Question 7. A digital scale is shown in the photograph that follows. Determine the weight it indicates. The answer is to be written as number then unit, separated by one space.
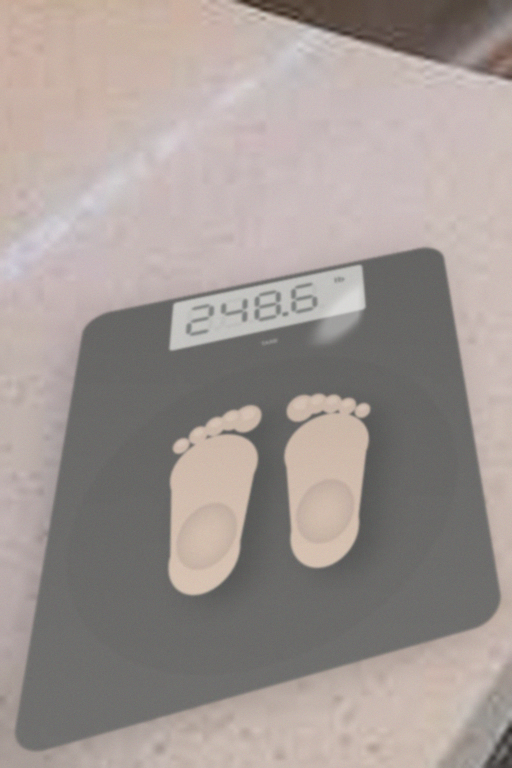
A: 248.6 lb
